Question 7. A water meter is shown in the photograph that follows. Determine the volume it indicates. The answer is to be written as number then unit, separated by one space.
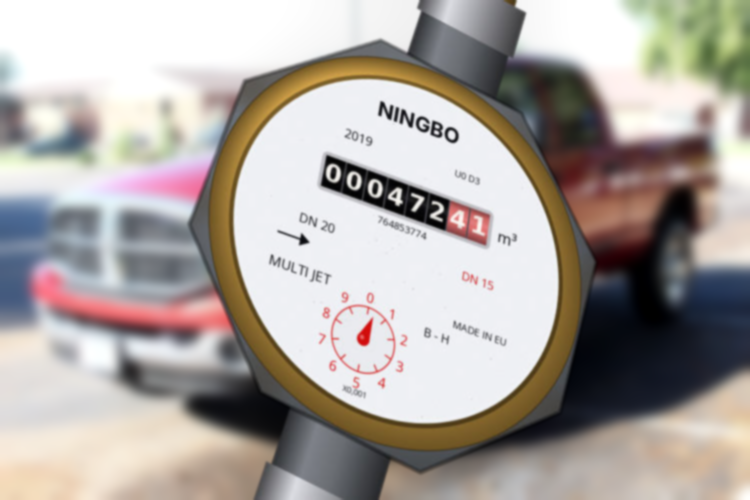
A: 472.410 m³
